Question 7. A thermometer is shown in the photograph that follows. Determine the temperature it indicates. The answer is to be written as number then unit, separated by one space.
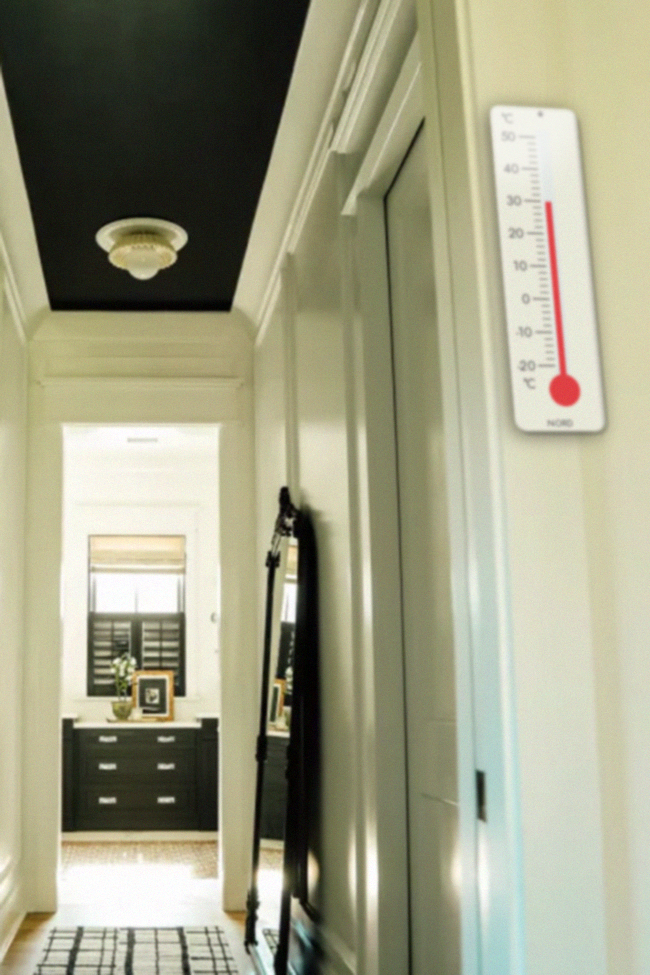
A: 30 °C
